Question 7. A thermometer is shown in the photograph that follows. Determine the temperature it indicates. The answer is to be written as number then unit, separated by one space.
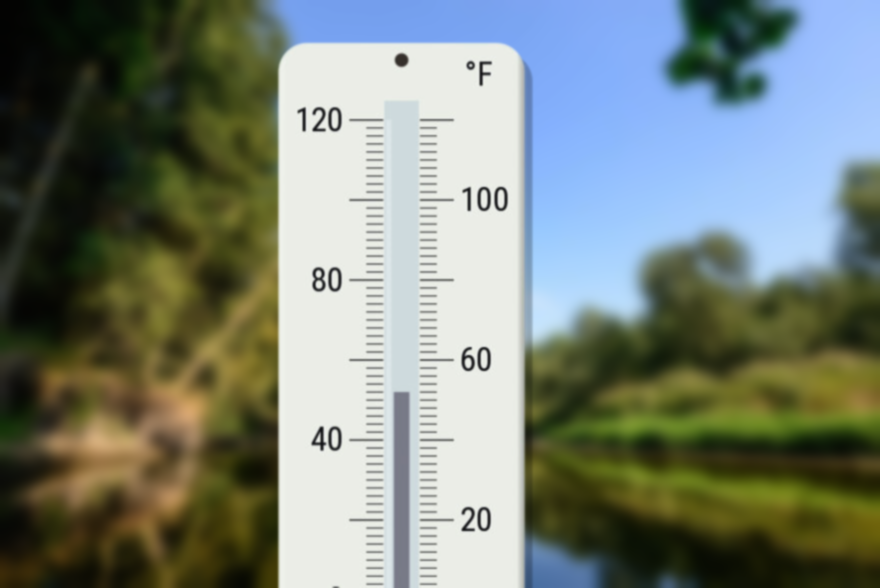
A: 52 °F
